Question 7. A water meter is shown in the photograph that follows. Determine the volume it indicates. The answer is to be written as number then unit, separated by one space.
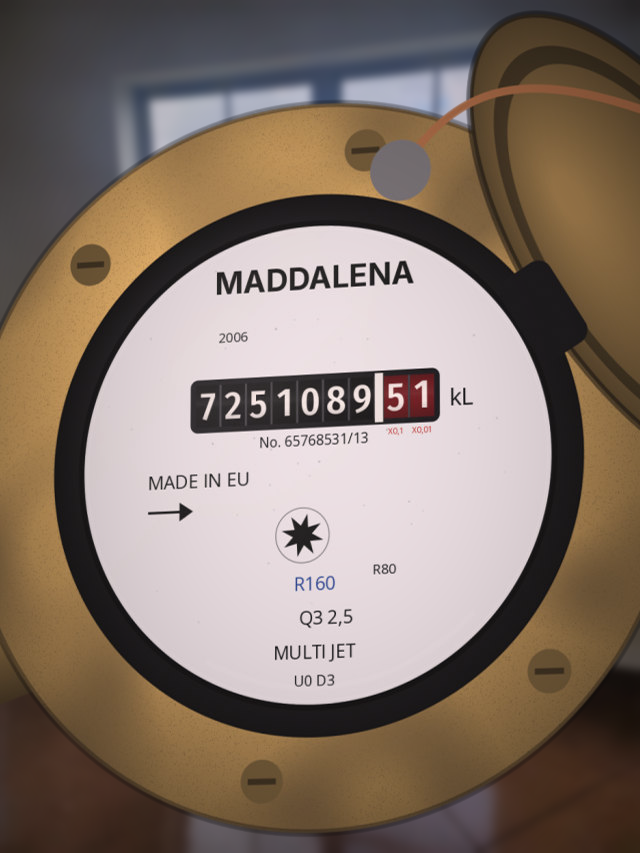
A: 7251089.51 kL
